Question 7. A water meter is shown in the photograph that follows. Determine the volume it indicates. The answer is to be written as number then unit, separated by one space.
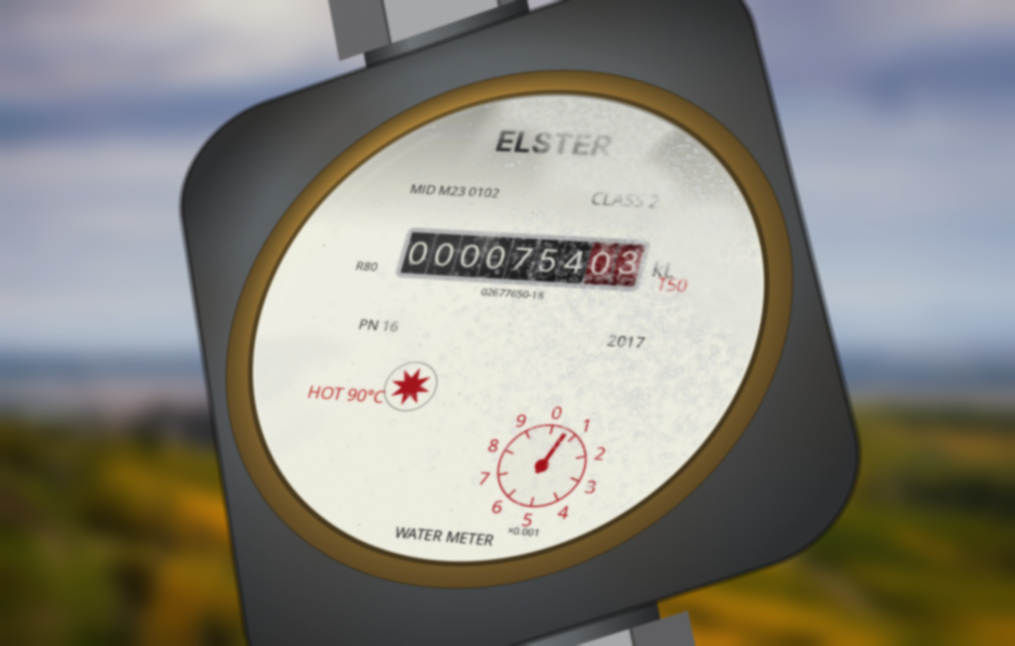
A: 754.030 kL
